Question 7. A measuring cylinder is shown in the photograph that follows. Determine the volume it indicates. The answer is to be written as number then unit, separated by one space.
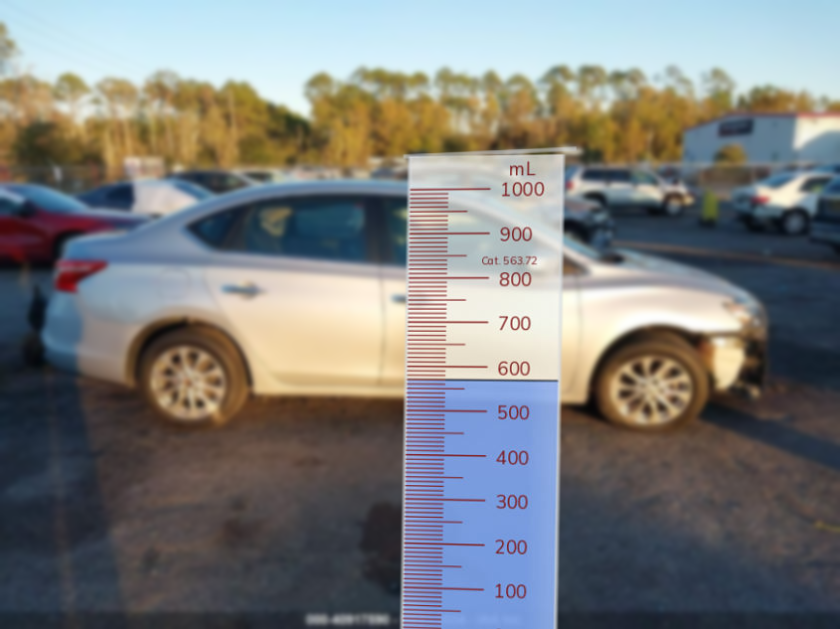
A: 570 mL
